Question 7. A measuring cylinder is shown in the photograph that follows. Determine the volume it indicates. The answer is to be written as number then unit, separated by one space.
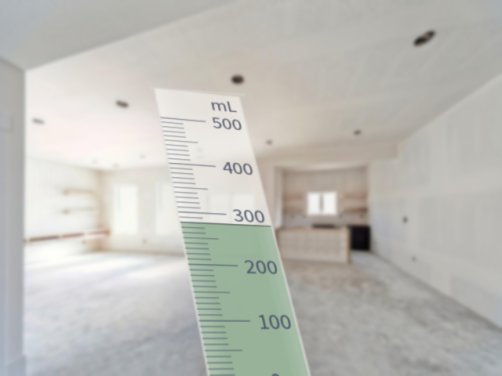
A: 280 mL
